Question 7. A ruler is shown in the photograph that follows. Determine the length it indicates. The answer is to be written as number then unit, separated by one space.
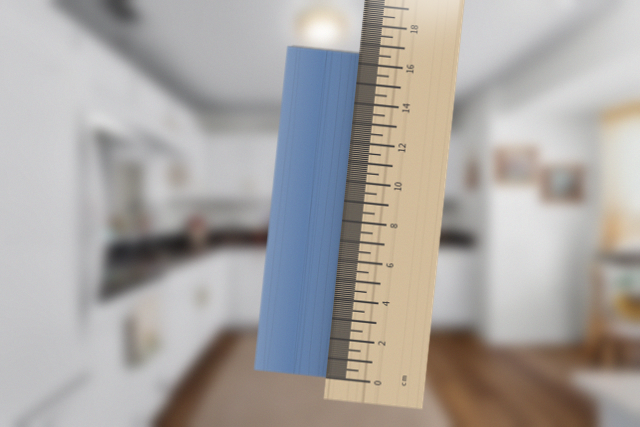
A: 16.5 cm
